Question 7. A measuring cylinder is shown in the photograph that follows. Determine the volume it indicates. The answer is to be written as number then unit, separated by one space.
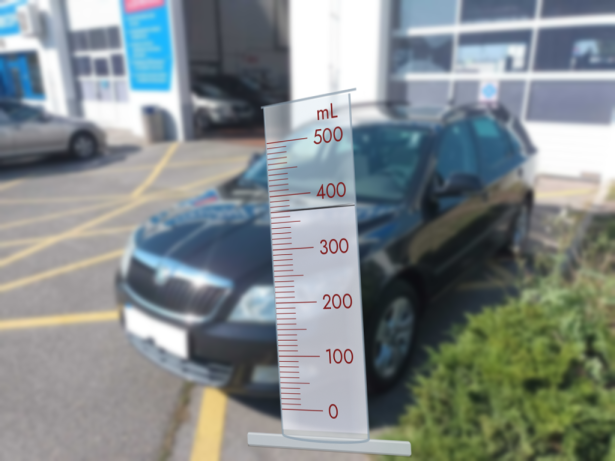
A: 370 mL
